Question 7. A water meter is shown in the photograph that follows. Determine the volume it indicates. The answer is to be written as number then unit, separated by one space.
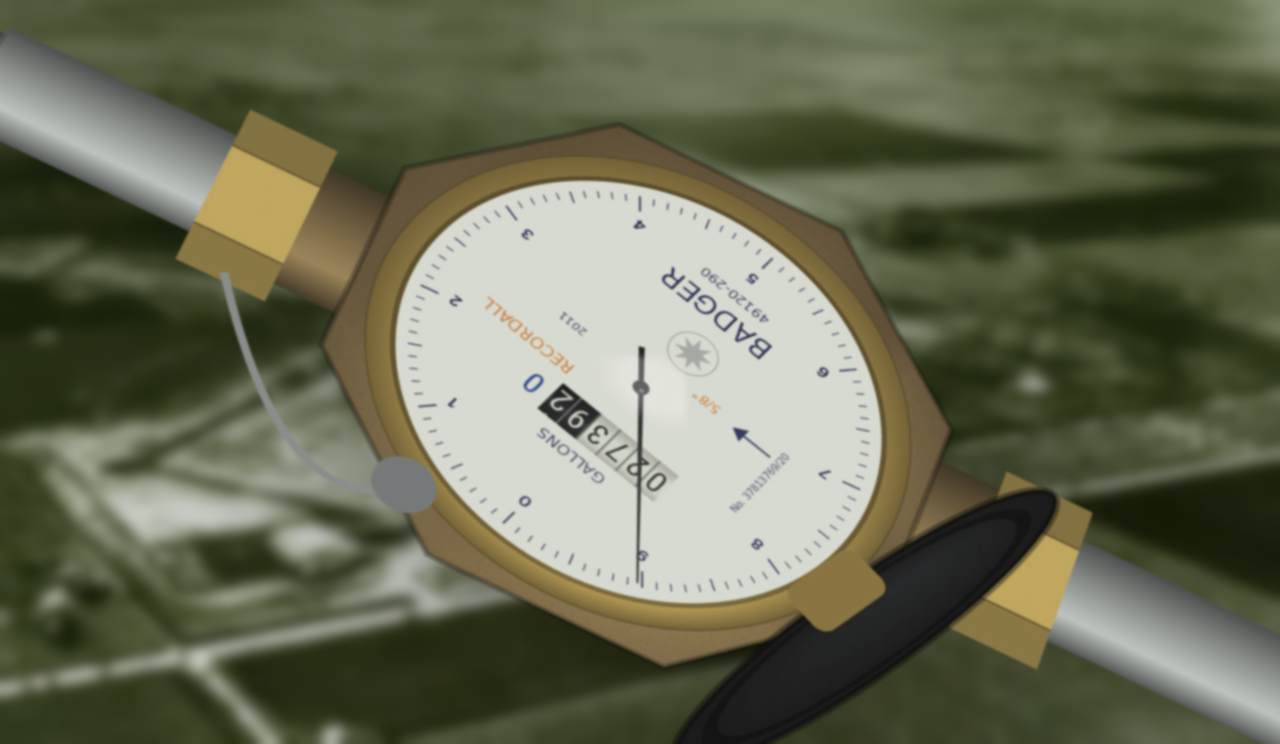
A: 273919.0 gal
